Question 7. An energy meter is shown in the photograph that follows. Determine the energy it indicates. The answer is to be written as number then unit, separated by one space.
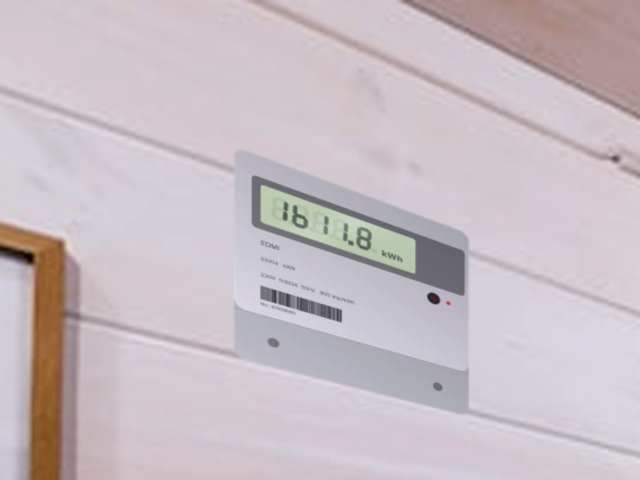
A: 1611.8 kWh
